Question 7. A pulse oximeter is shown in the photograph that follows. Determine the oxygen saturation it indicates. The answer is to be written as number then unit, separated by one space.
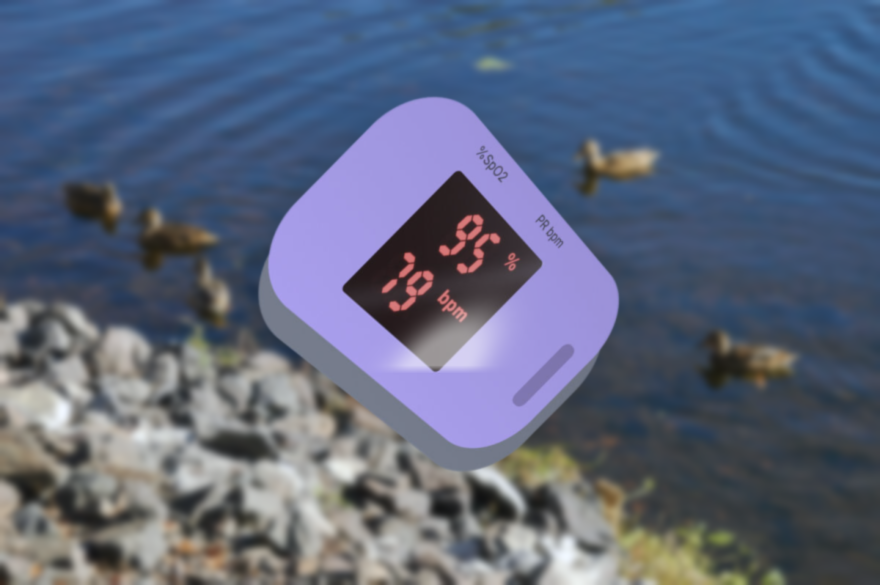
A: 95 %
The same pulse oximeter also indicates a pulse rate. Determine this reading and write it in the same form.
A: 79 bpm
